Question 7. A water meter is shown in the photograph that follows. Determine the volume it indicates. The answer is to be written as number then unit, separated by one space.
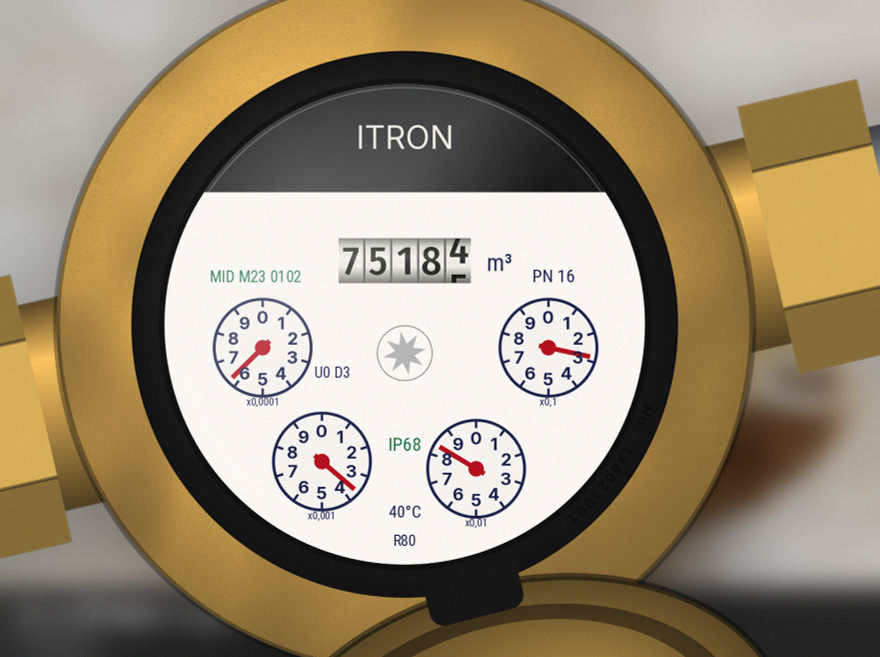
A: 75184.2836 m³
